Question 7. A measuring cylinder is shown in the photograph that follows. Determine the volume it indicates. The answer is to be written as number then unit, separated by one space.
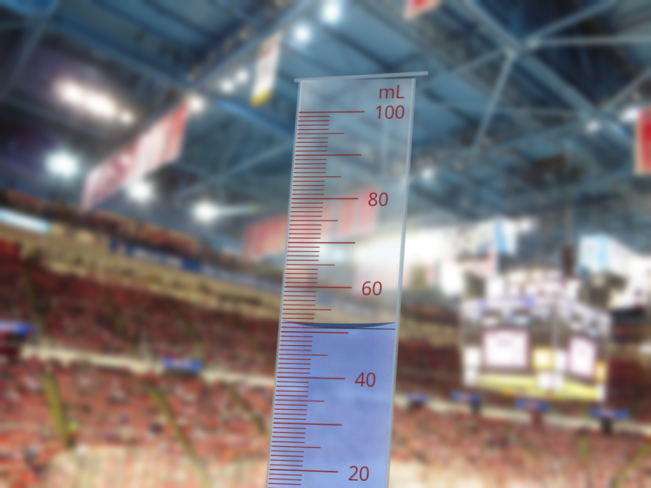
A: 51 mL
